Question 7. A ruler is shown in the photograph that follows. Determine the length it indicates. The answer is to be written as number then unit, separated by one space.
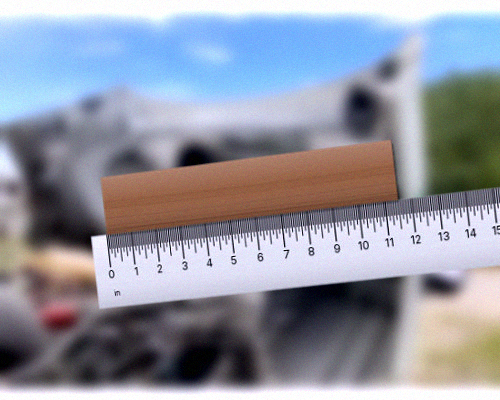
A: 11.5 in
